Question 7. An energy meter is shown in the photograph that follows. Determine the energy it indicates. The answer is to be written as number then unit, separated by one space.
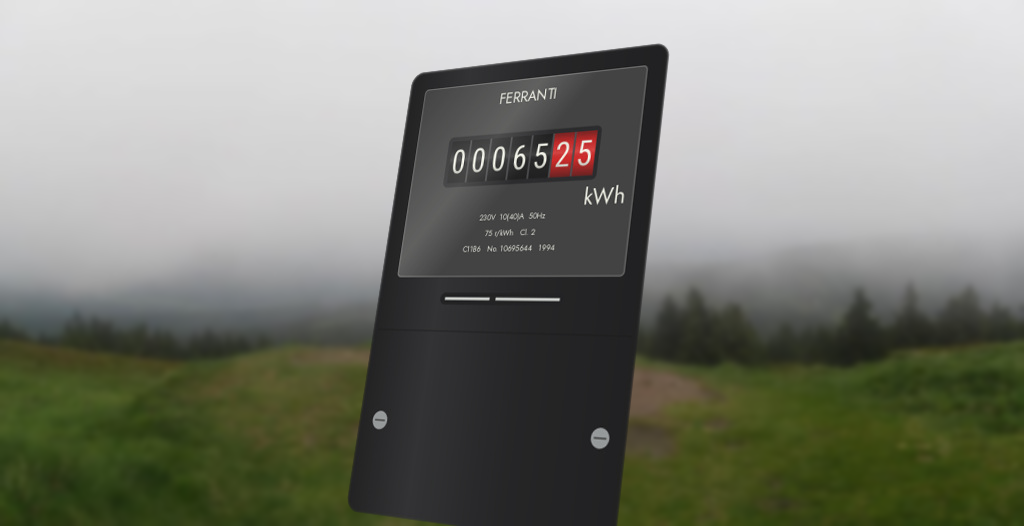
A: 65.25 kWh
